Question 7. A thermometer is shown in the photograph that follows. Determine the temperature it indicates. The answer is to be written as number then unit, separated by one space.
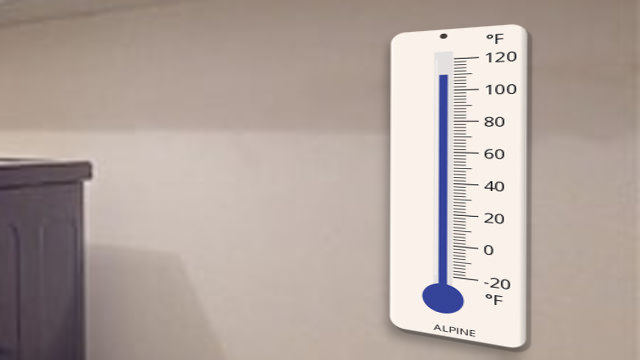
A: 110 °F
